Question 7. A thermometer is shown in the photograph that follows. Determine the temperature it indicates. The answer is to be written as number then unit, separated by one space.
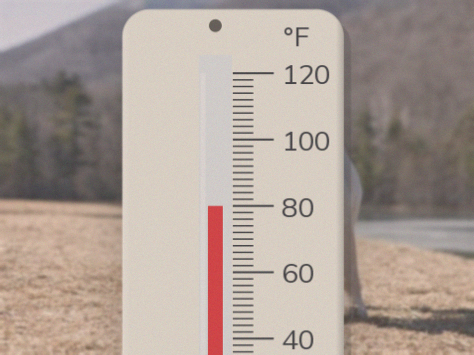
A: 80 °F
